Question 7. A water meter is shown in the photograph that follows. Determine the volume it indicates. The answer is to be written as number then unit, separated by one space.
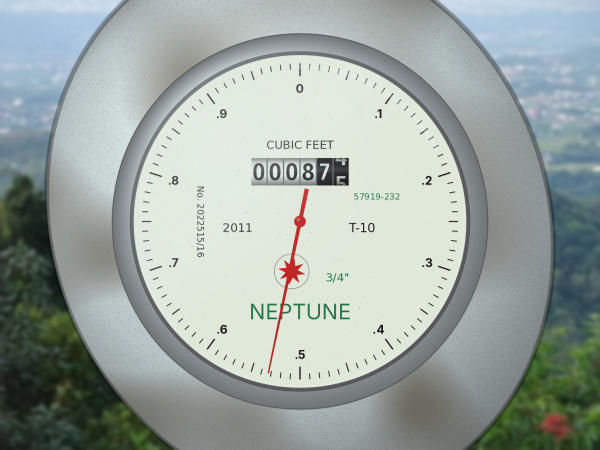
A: 874.53 ft³
